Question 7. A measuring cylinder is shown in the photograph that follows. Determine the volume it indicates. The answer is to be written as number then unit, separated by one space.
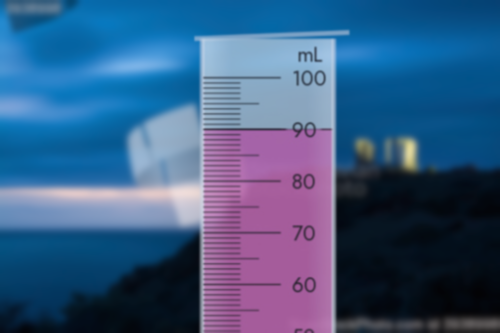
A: 90 mL
